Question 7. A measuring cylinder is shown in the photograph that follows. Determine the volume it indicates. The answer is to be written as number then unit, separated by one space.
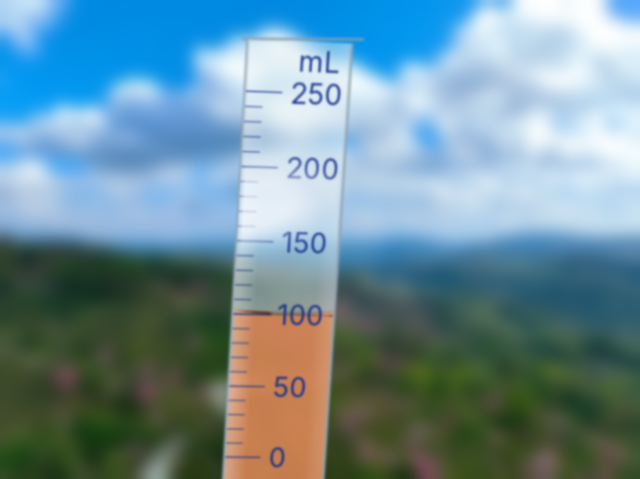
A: 100 mL
